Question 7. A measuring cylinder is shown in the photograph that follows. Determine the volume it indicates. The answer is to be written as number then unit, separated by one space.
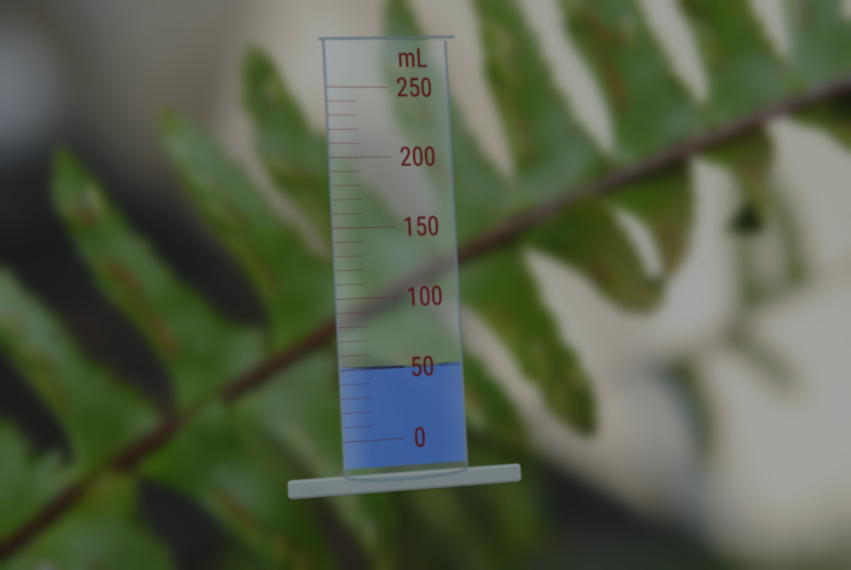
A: 50 mL
